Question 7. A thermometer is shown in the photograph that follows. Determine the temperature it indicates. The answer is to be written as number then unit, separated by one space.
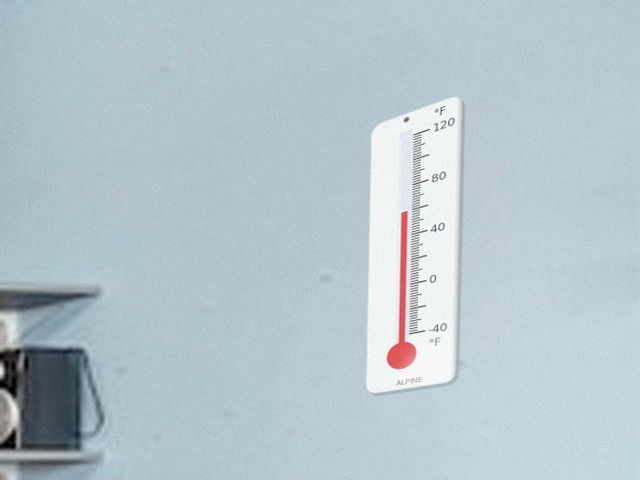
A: 60 °F
